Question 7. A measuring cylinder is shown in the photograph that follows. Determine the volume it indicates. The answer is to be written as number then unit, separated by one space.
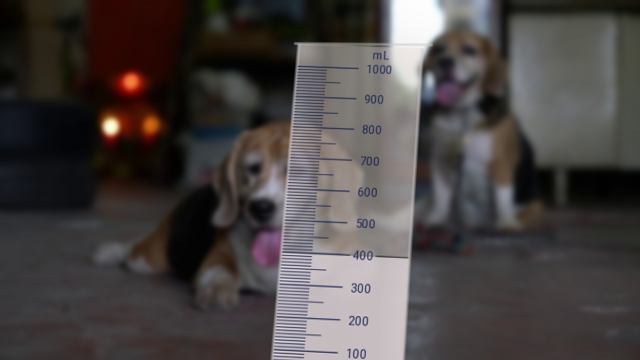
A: 400 mL
